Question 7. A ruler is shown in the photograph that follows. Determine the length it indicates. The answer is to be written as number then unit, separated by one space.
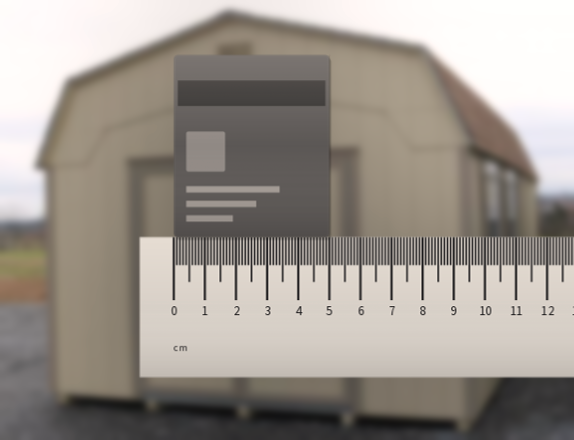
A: 5 cm
